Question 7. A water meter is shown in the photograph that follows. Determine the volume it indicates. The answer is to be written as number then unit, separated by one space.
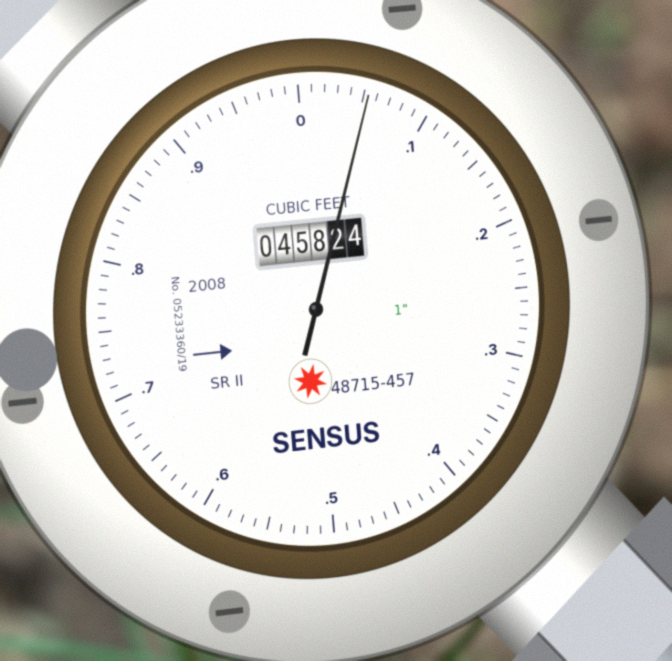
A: 45824.05 ft³
